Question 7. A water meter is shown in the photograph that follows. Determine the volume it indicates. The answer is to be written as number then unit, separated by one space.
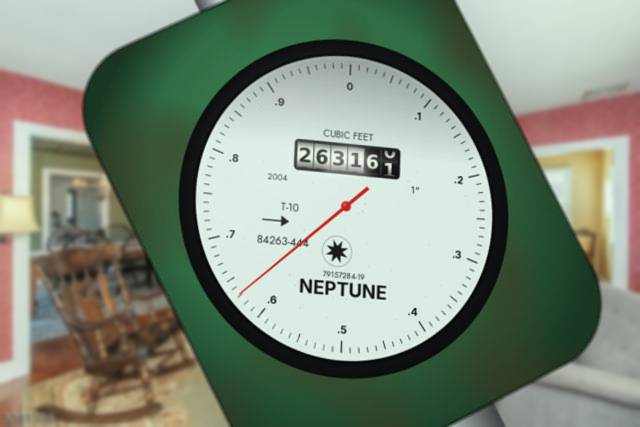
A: 263160.63 ft³
